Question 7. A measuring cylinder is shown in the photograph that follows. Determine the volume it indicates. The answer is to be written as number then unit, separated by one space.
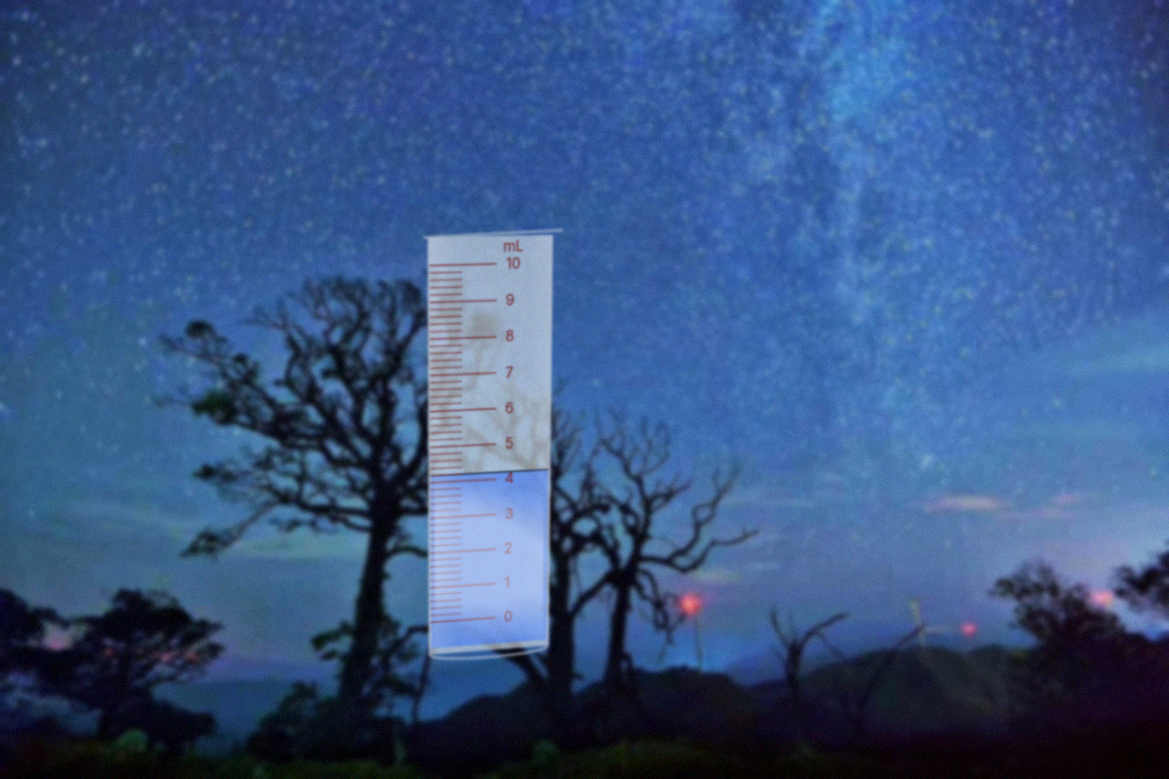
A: 4.2 mL
